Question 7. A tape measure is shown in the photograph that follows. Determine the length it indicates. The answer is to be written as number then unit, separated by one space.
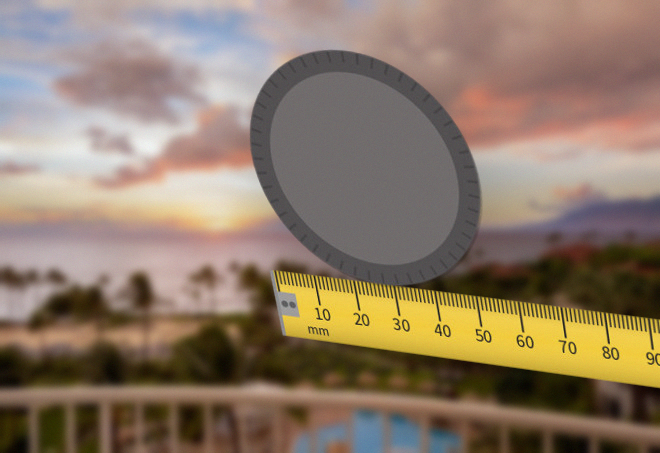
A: 55 mm
